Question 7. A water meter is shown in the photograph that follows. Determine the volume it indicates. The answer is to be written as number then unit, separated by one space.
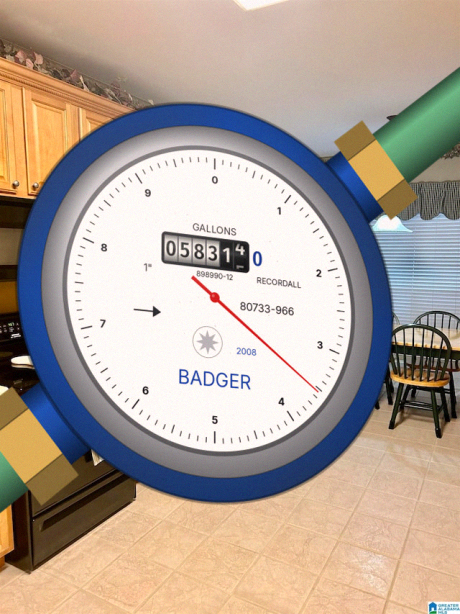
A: 583143.5 gal
